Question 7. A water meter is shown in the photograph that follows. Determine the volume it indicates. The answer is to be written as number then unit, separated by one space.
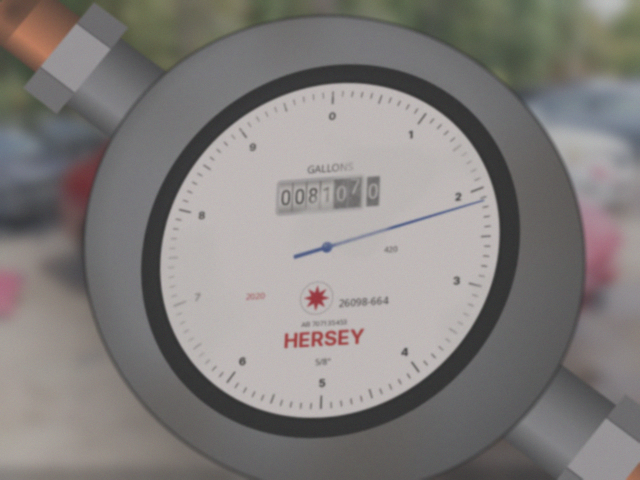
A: 81072.1 gal
